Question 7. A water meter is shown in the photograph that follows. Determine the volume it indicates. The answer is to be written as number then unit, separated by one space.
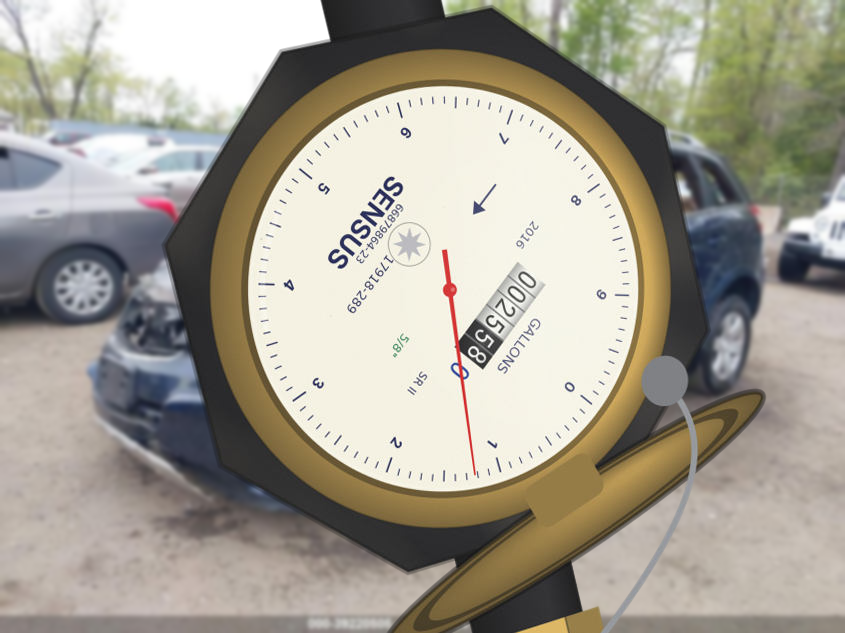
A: 25581.2 gal
